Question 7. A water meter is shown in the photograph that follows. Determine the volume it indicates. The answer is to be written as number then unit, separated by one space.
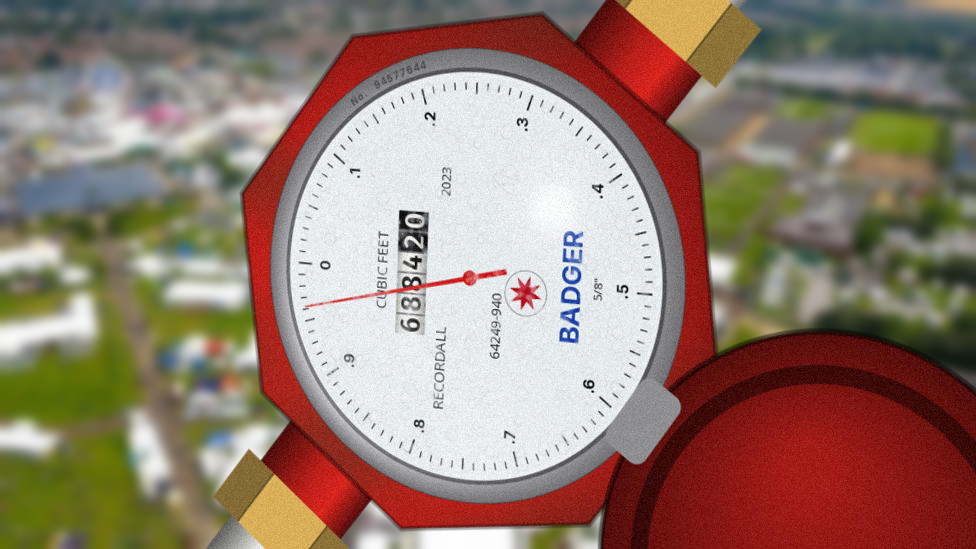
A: 688419.96 ft³
